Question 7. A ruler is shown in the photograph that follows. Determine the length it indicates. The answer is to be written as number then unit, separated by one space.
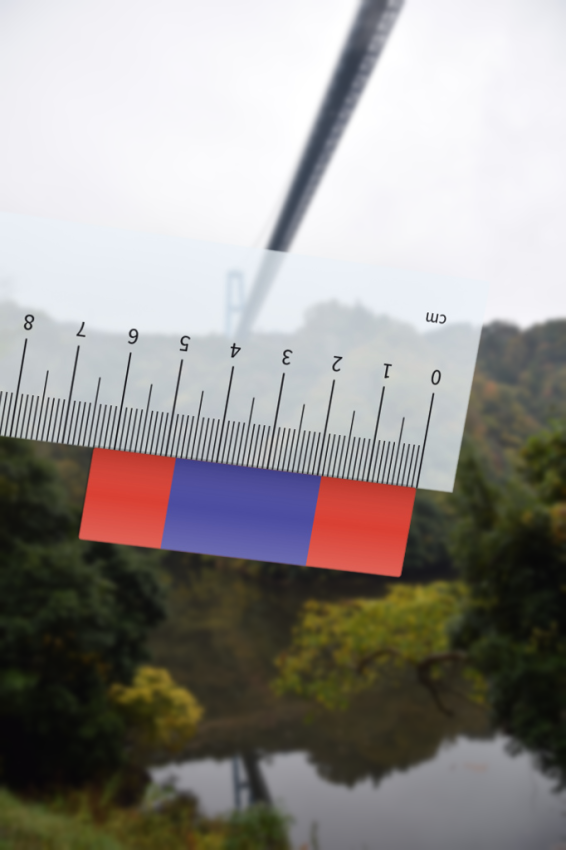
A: 6.4 cm
